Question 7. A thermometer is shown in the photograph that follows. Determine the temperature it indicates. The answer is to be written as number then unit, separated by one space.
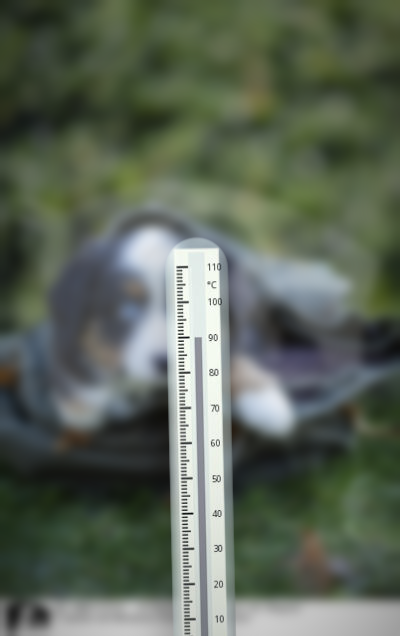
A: 90 °C
